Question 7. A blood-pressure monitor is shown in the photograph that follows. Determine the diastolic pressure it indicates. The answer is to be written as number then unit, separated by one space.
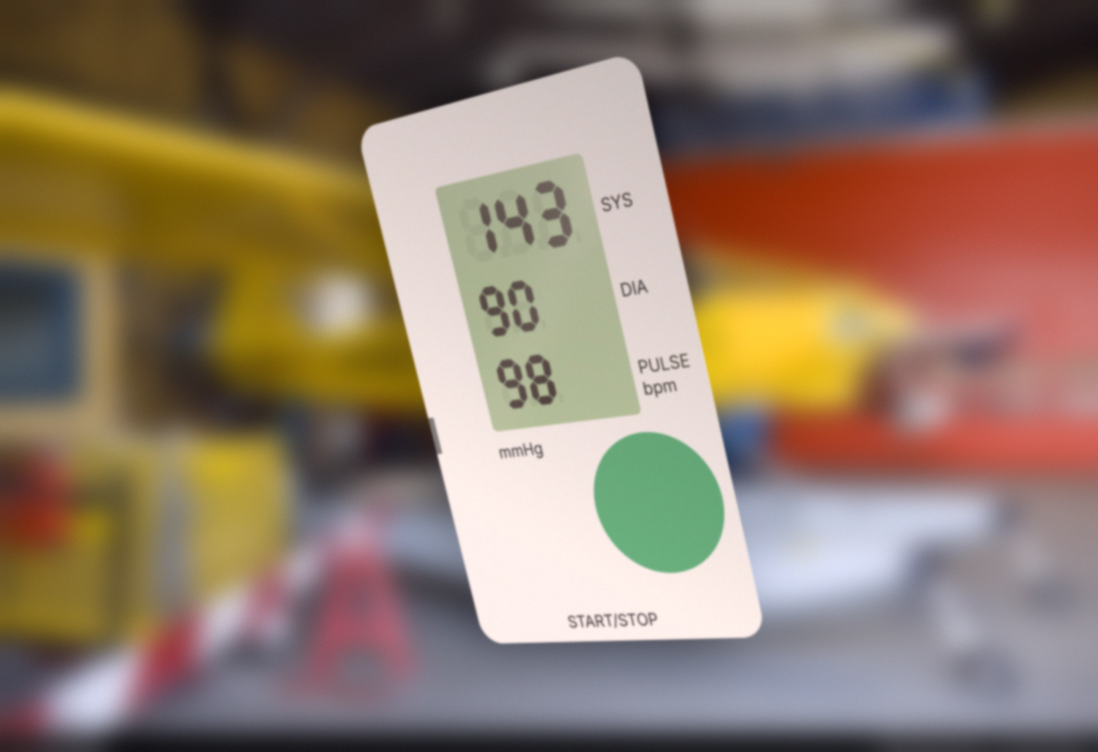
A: 90 mmHg
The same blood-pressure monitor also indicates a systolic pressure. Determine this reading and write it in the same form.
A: 143 mmHg
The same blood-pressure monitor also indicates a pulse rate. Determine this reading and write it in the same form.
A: 98 bpm
